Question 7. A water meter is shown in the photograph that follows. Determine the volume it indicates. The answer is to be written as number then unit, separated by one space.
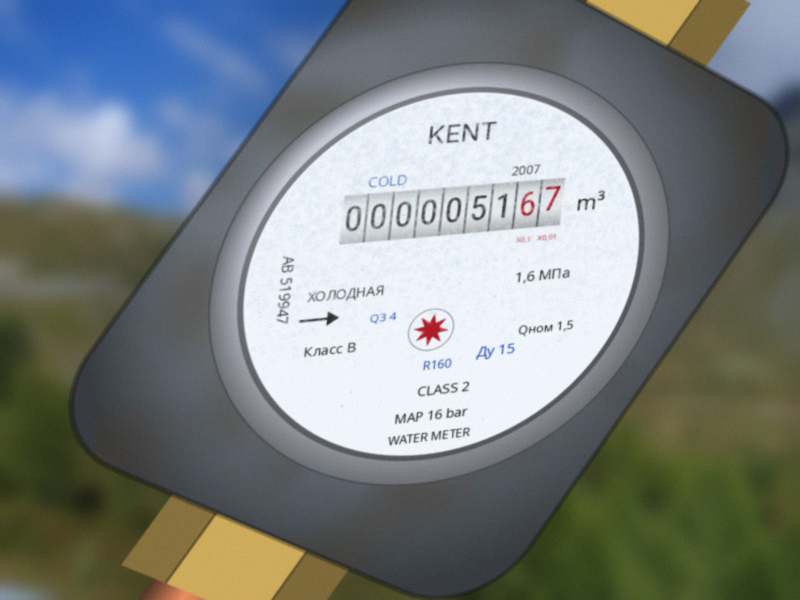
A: 51.67 m³
